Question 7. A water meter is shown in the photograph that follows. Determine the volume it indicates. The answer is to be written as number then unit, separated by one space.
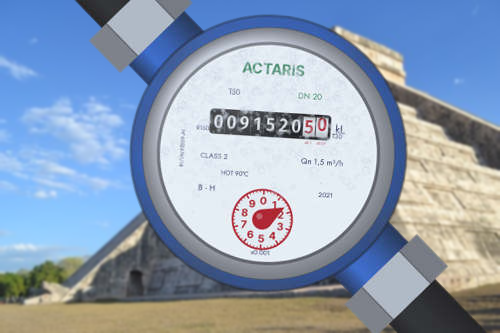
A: 91520.501 kL
